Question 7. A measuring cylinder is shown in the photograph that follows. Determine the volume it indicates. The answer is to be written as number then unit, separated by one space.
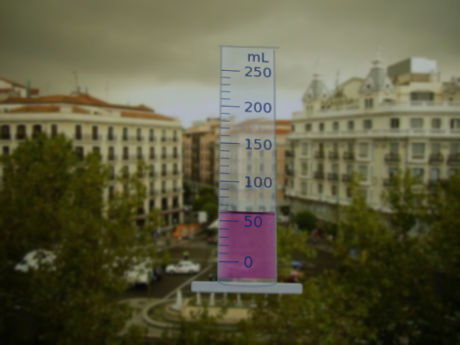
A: 60 mL
